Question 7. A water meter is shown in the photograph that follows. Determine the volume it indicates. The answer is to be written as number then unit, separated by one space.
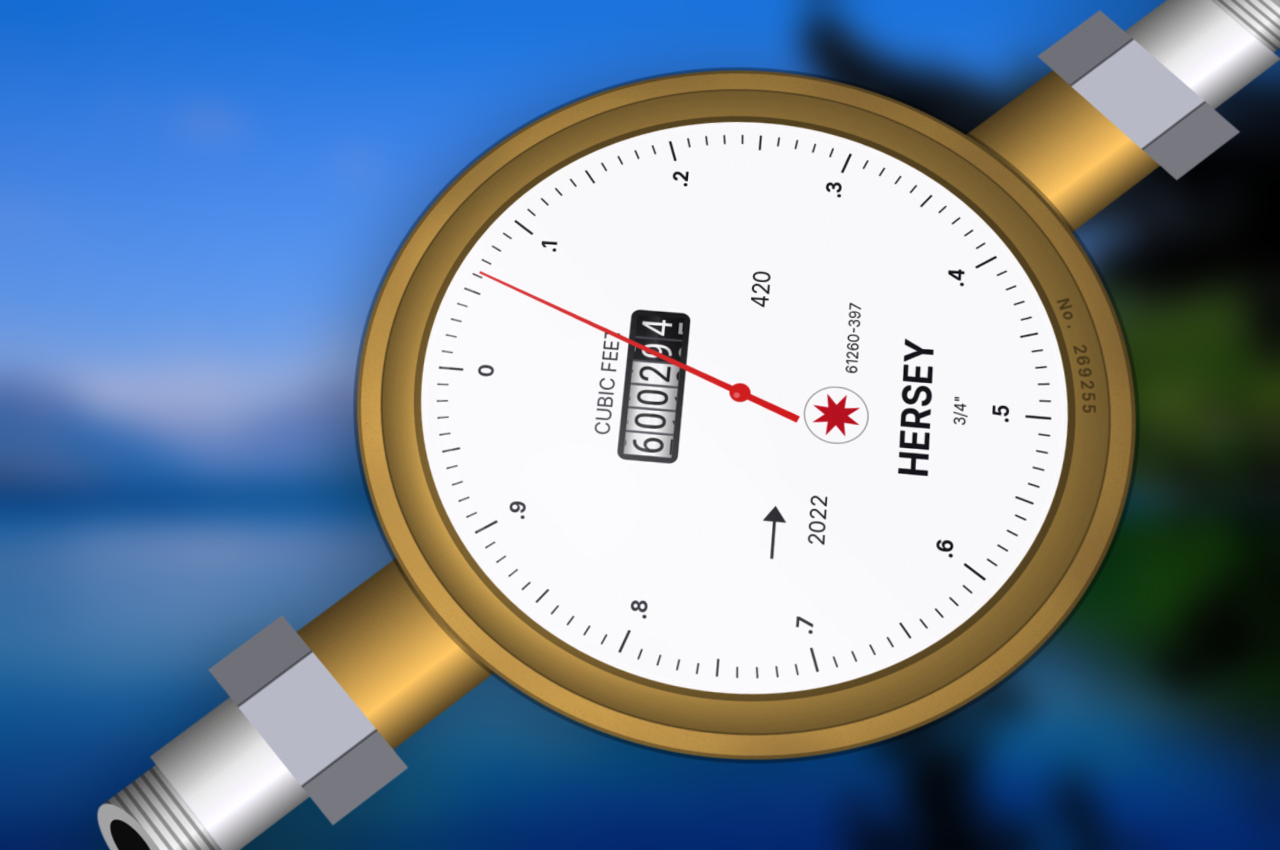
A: 600294.06 ft³
